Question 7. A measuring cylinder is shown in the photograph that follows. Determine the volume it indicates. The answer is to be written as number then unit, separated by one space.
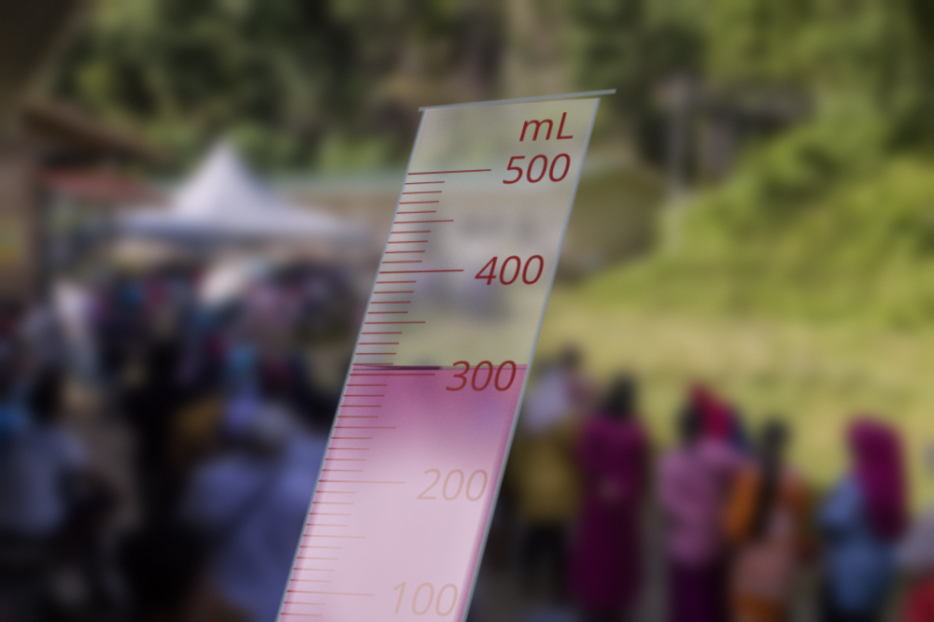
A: 305 mL
